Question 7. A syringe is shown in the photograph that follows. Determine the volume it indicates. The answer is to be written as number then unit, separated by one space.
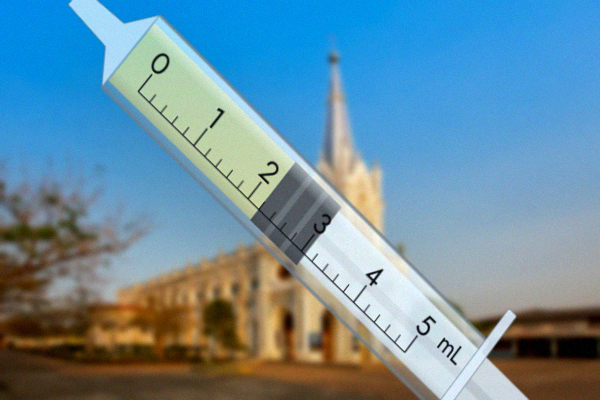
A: 2.2 mL
